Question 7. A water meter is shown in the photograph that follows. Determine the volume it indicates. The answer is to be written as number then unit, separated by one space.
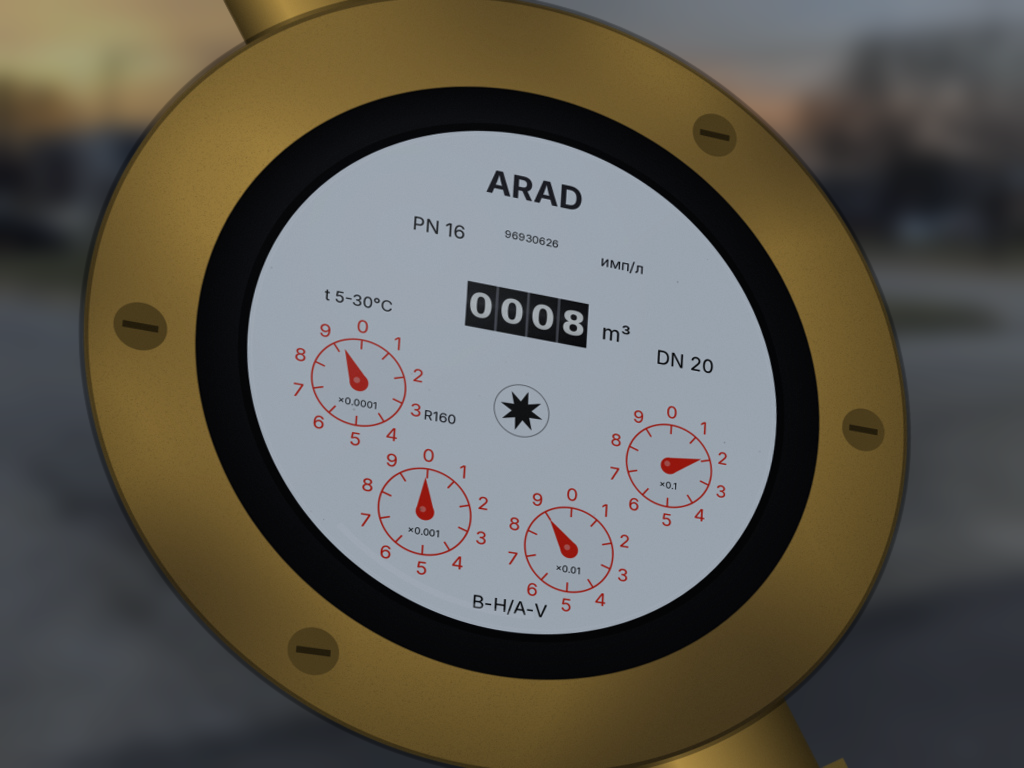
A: 8.1899 m³
